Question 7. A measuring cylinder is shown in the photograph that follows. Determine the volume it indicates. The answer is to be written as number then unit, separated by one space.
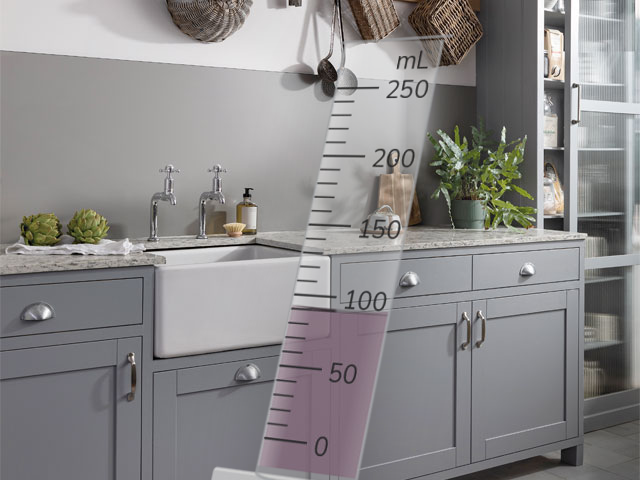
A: 90 mL
